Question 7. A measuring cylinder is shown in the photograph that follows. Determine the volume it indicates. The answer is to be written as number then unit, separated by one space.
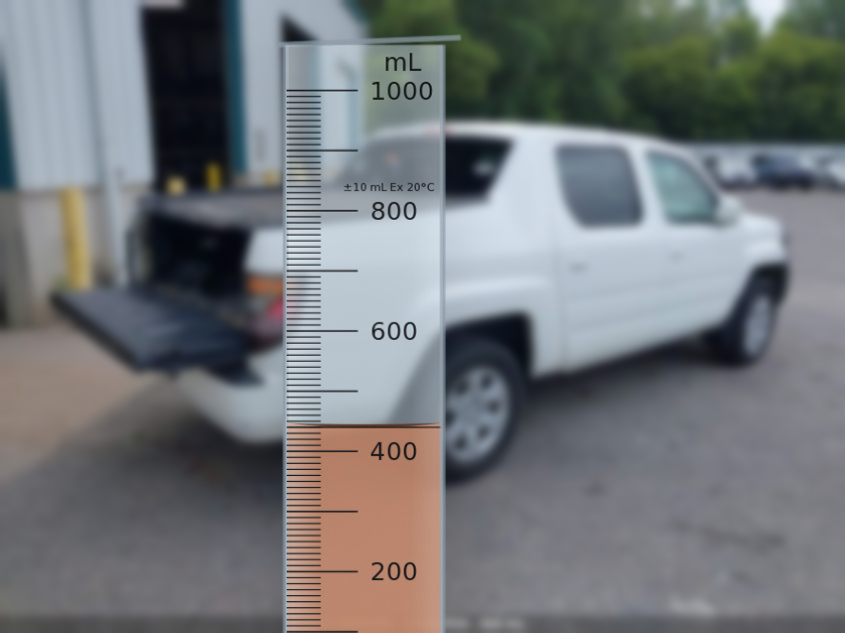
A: 440 mL
